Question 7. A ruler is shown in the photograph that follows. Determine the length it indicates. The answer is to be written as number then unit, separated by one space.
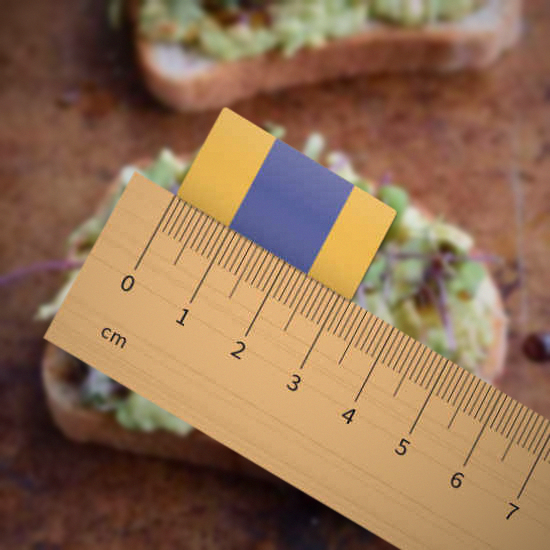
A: 3.2 cm
